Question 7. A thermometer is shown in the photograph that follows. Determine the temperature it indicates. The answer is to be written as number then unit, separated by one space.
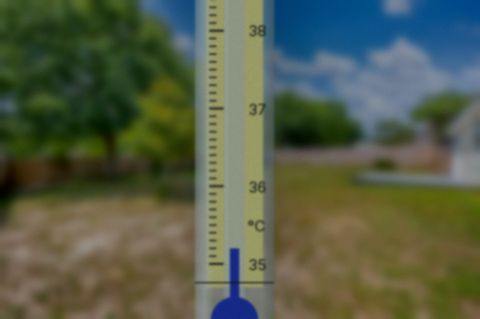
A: 35.2 °C
